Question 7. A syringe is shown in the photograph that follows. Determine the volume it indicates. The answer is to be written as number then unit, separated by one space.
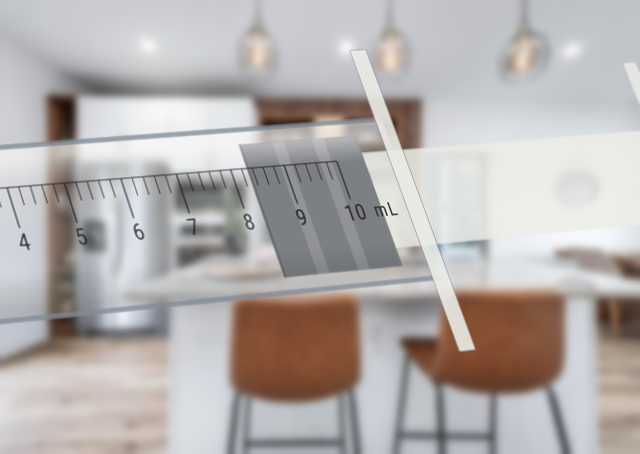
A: 8.3 mL
